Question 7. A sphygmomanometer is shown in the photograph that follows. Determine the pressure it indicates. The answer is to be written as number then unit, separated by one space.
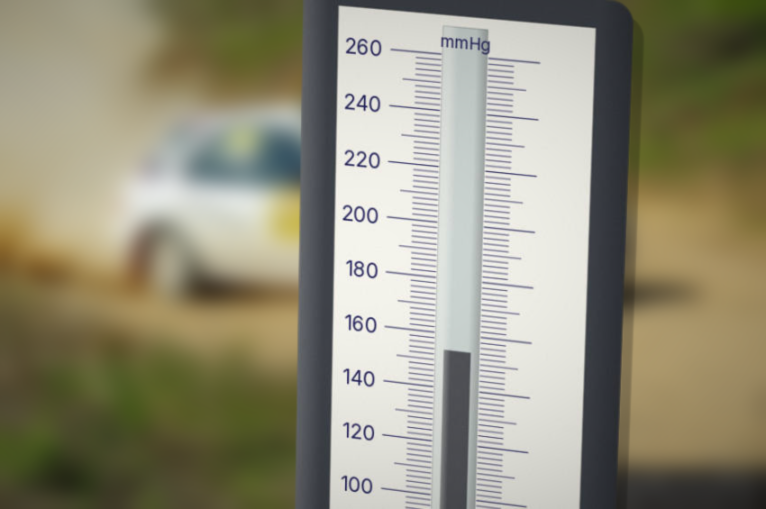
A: 154 mmHg
